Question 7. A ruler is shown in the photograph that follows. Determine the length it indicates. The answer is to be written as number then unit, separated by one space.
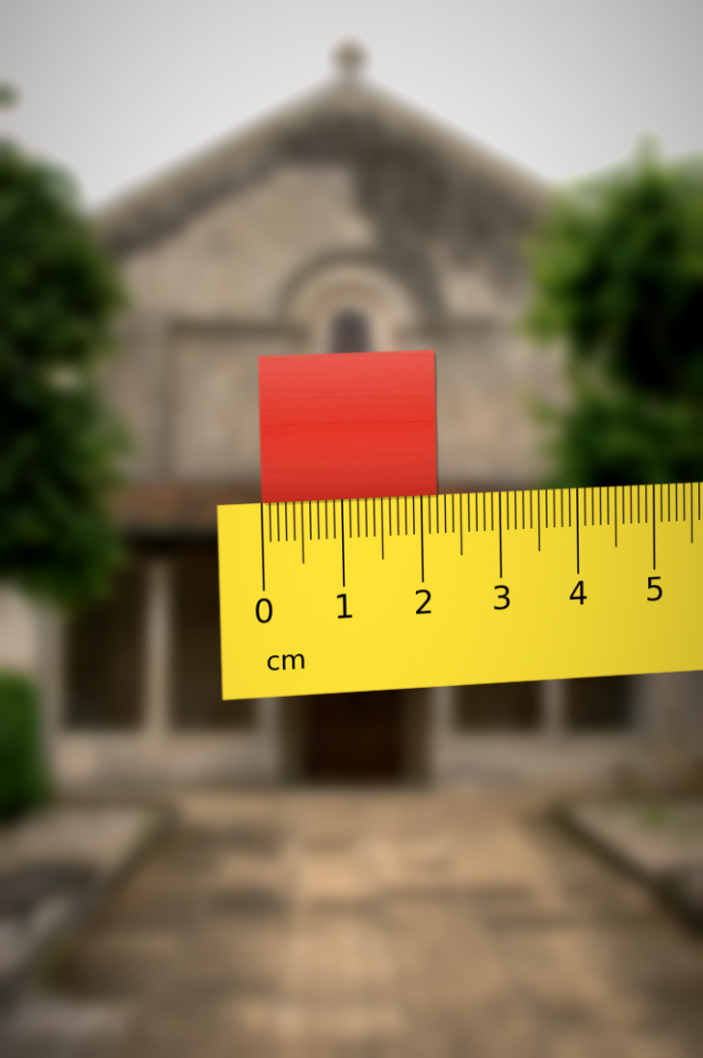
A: 2.2 cm
